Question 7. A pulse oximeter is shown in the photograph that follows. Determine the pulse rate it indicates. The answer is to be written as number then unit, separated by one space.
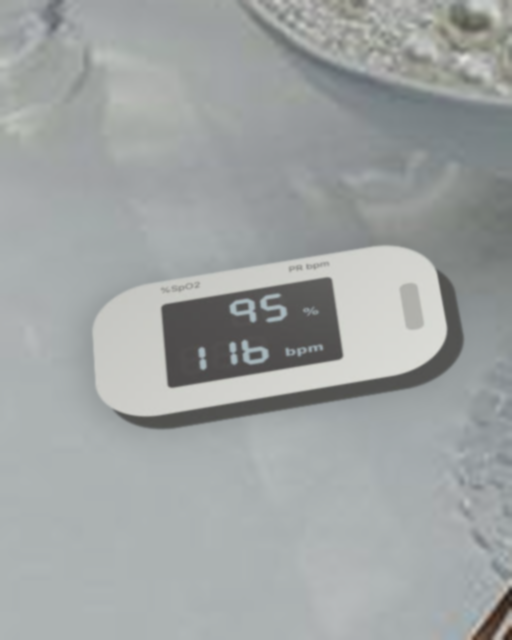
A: 116 bpm
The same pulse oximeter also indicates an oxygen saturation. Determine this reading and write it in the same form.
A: 95 %
